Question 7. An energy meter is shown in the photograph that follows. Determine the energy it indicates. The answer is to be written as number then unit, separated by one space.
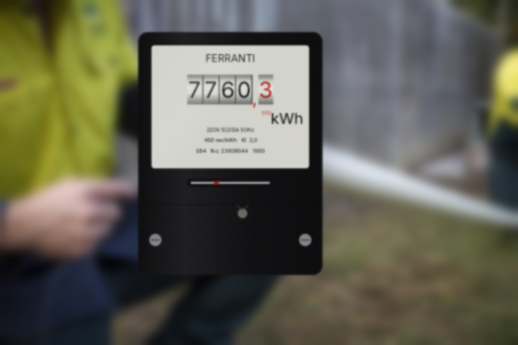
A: 7760.3 kWh
